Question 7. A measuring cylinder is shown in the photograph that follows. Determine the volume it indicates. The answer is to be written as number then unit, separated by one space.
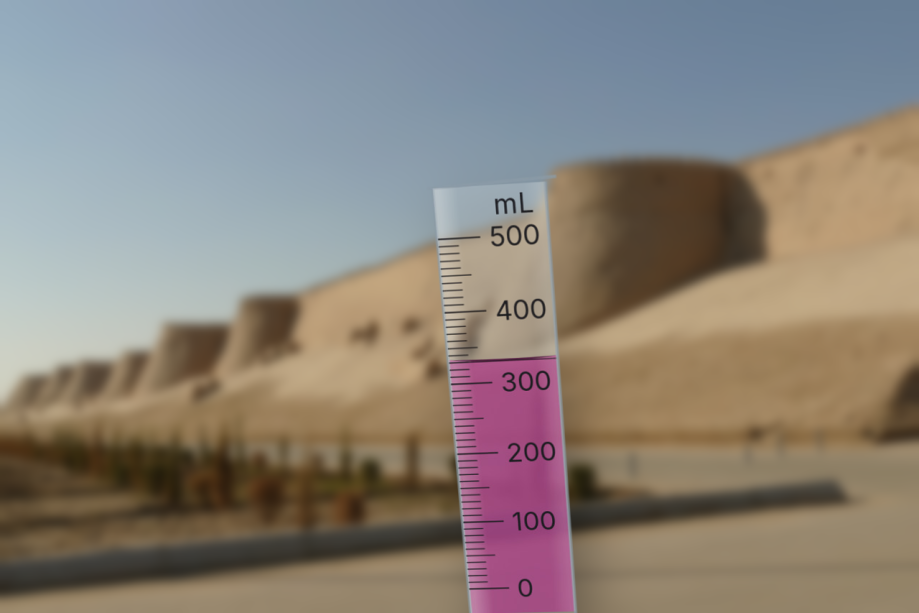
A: 330 mL
